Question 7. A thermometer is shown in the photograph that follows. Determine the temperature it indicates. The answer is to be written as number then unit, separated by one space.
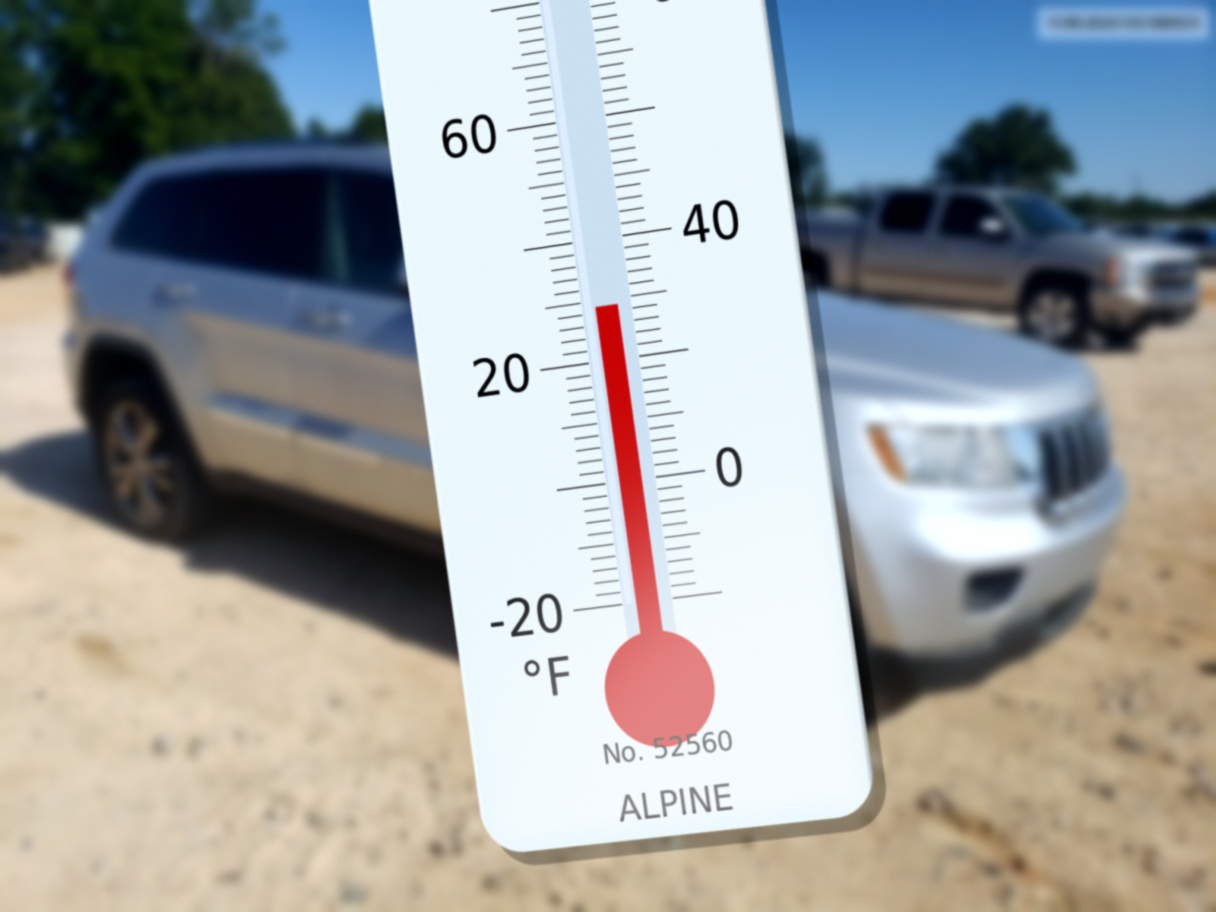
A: 29 °F
